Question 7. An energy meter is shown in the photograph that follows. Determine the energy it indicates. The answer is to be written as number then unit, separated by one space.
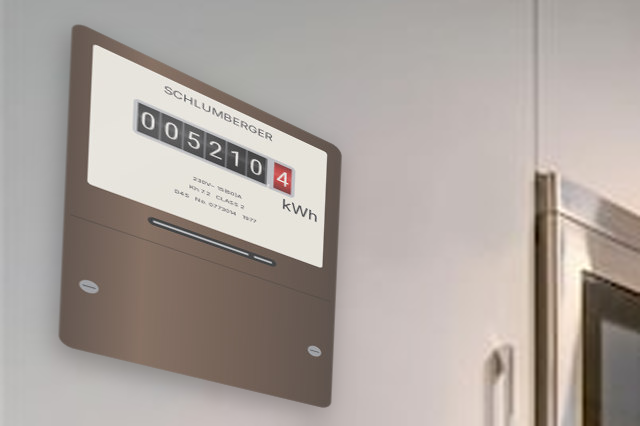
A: 5210.4 kWh
